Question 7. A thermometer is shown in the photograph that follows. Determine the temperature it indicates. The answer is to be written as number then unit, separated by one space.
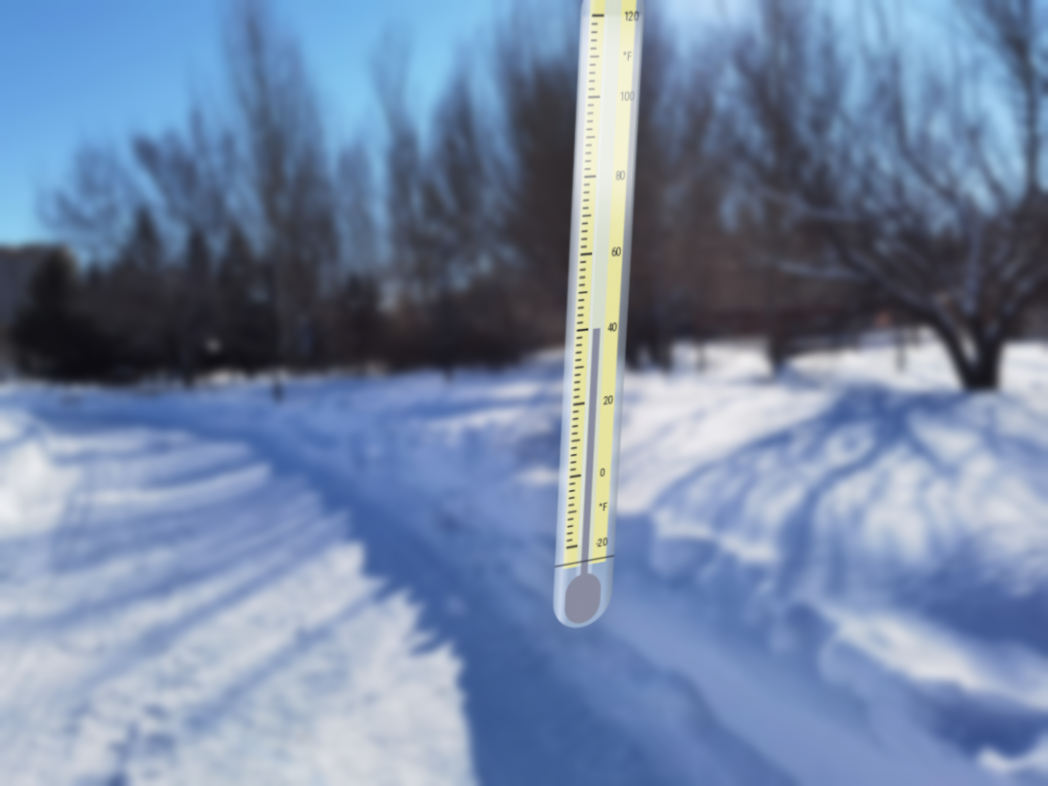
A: 40 °F
